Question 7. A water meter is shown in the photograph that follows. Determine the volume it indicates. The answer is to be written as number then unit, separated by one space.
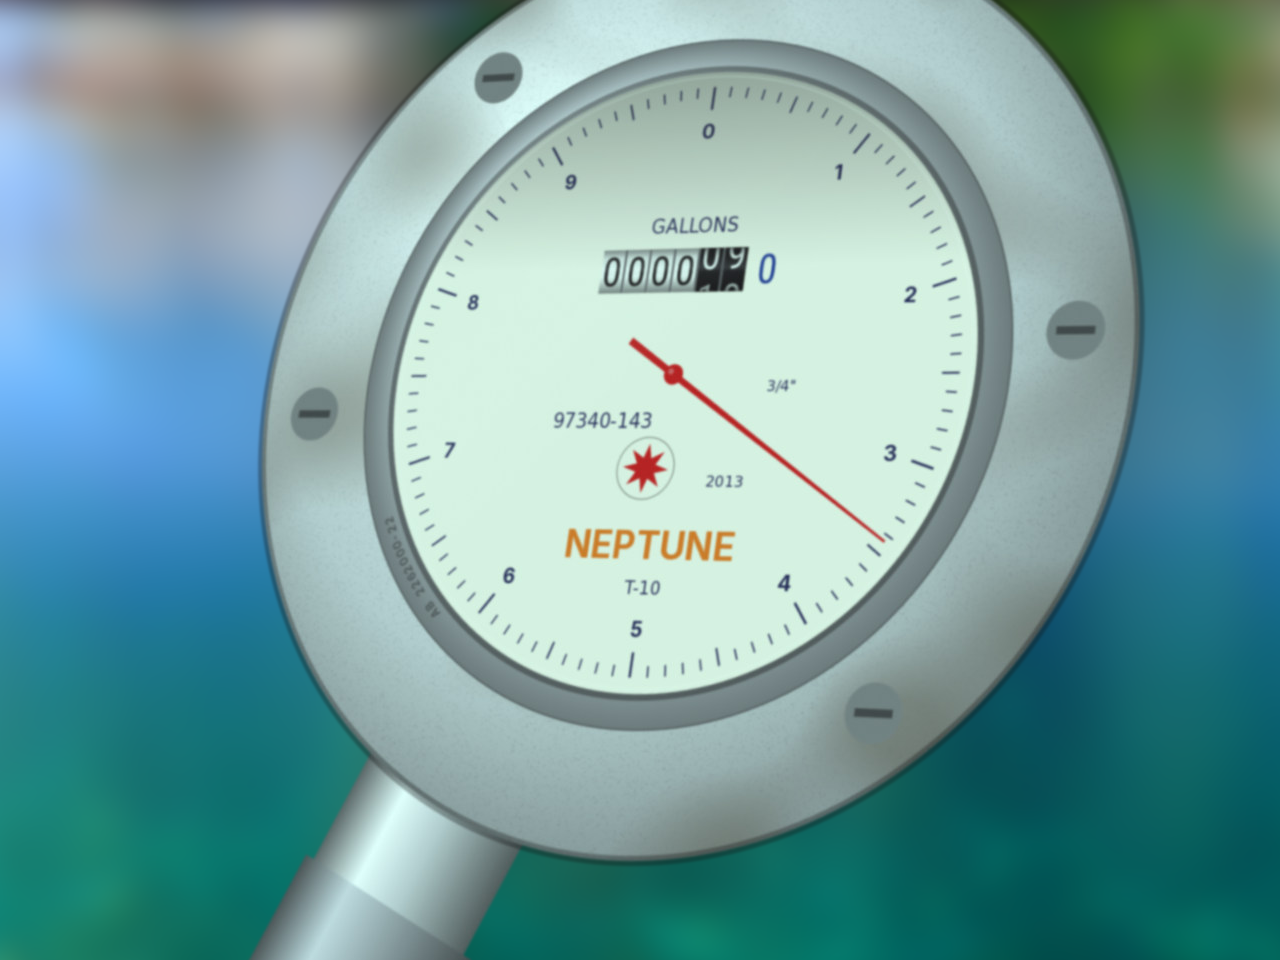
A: 93.4 gal
